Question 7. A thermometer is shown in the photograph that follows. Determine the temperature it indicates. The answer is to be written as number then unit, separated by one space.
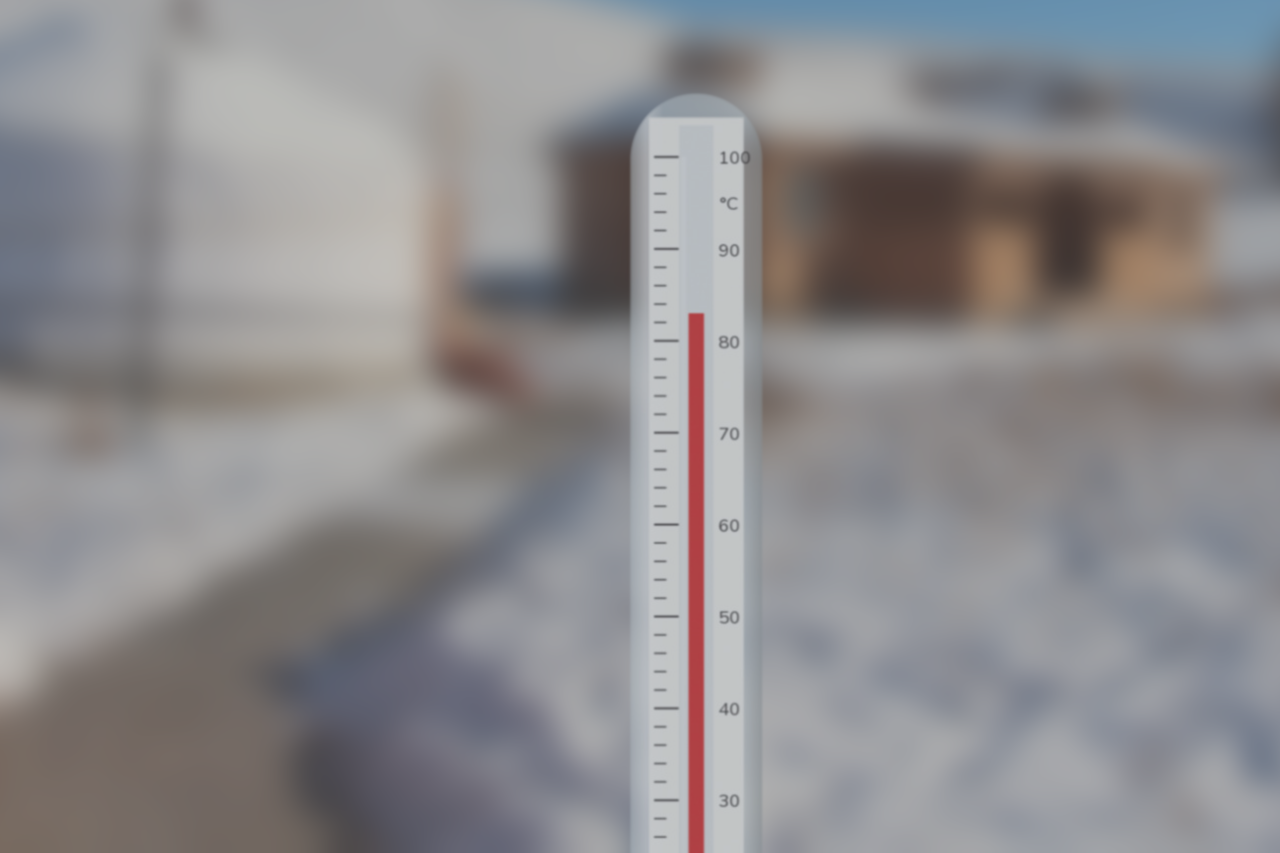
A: 83 °C
